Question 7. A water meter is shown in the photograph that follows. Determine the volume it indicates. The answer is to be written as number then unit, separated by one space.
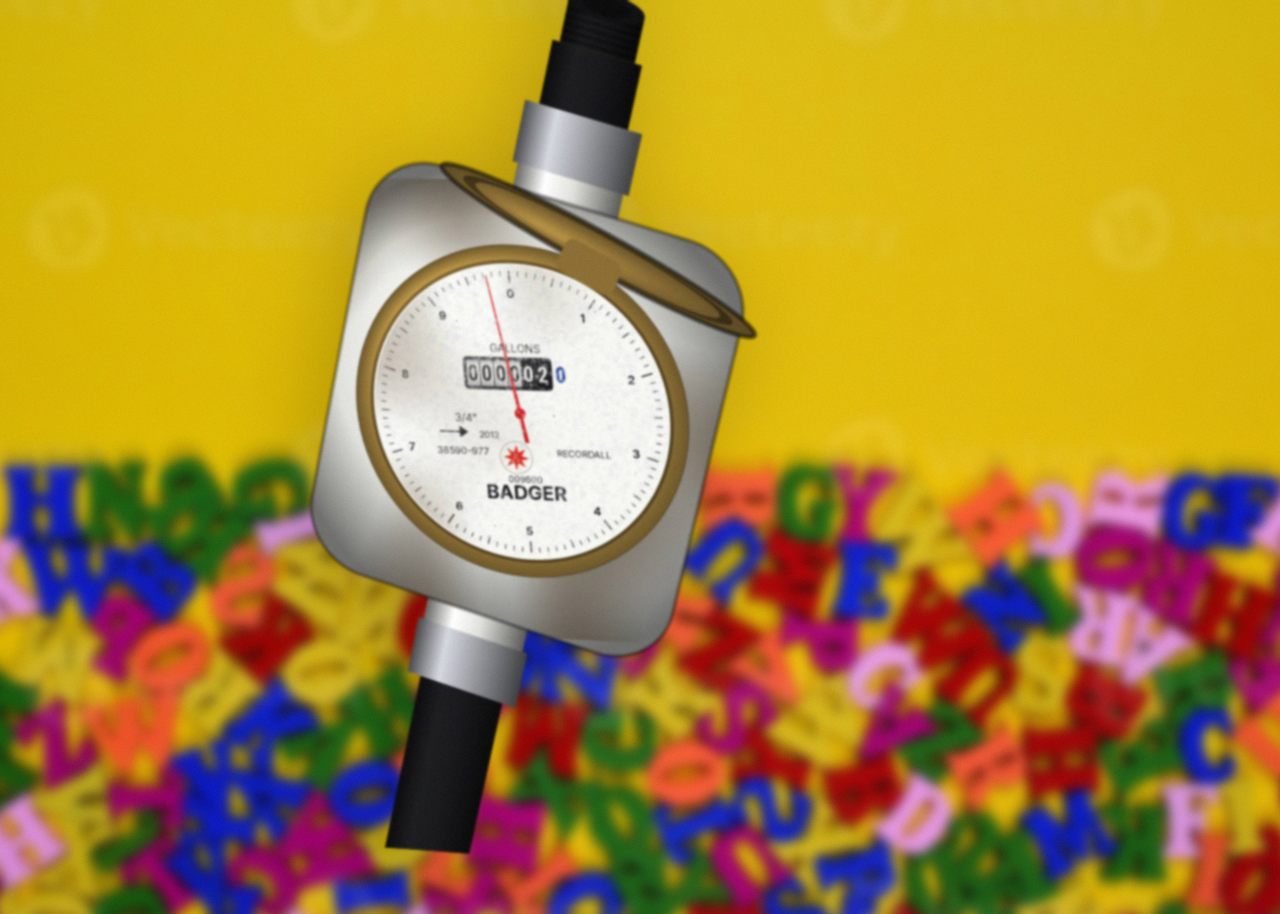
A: 19.7 gal
